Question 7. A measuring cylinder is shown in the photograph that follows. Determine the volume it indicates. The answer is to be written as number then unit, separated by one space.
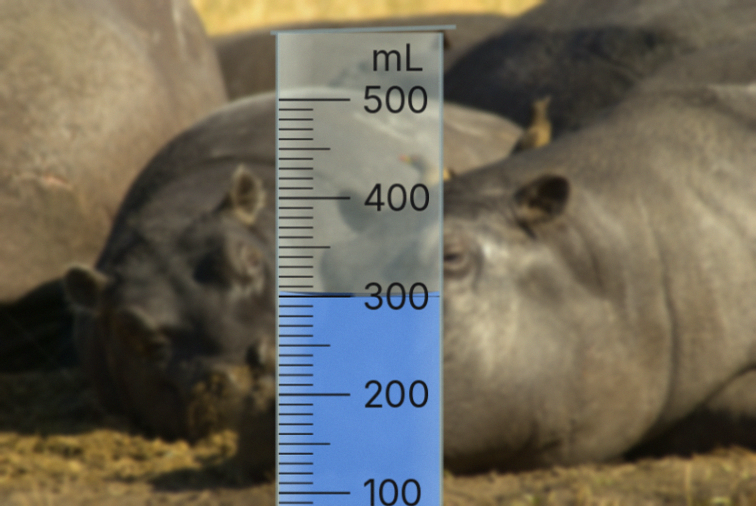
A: 300 mL
